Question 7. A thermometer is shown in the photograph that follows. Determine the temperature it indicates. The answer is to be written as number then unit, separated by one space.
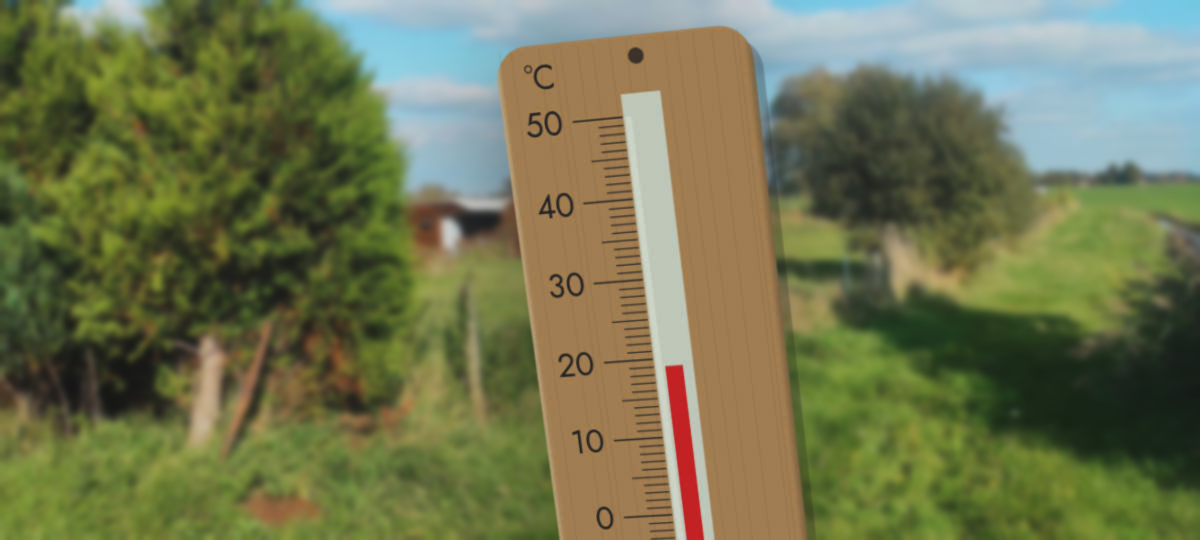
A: 19 °C
